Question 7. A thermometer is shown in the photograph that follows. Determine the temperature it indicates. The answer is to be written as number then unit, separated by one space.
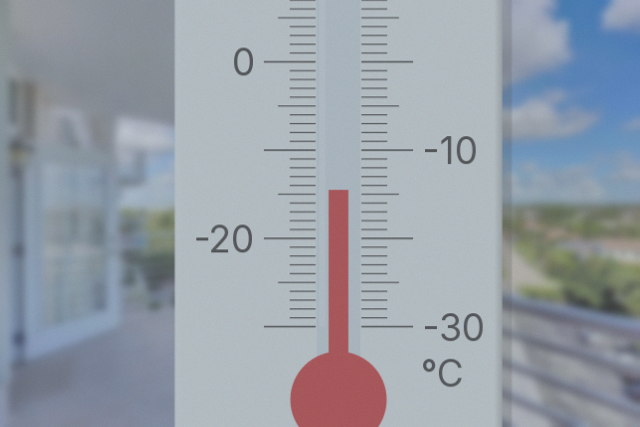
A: -14.5 °C
